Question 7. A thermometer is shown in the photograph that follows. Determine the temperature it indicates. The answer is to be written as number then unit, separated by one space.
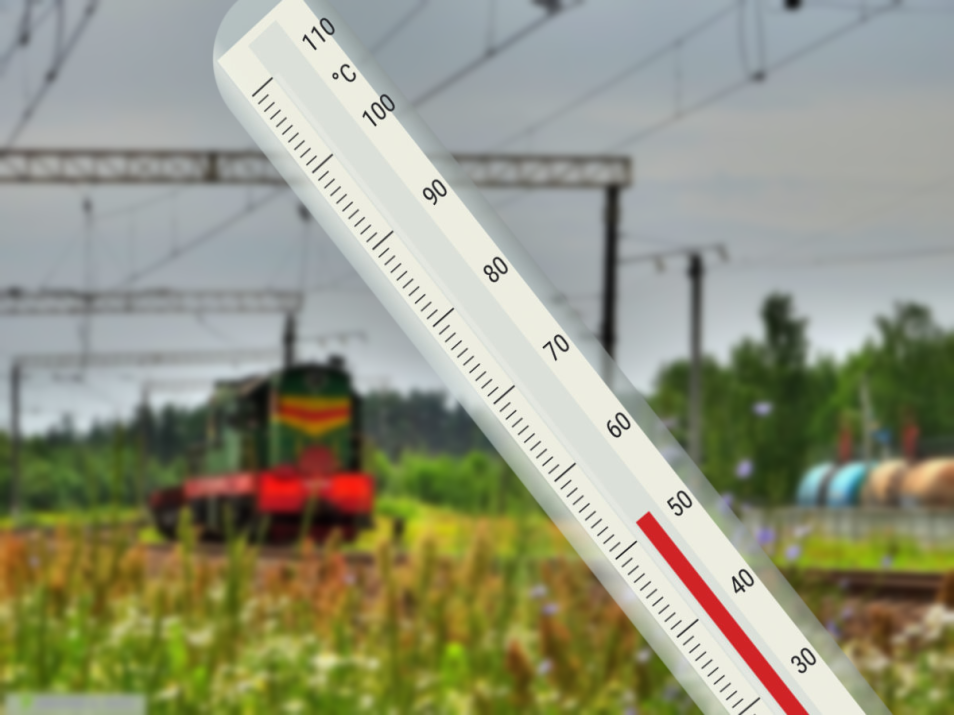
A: 51.5 °C
